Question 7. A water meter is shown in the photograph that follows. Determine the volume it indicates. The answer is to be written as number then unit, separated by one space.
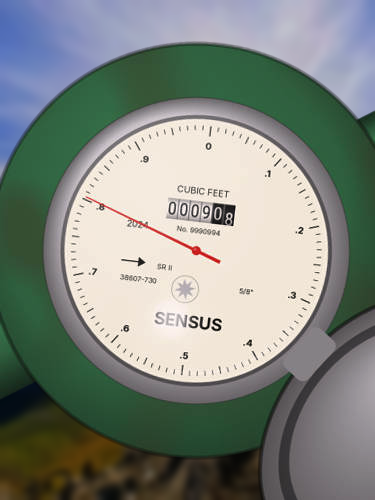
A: 907.80 ft³
